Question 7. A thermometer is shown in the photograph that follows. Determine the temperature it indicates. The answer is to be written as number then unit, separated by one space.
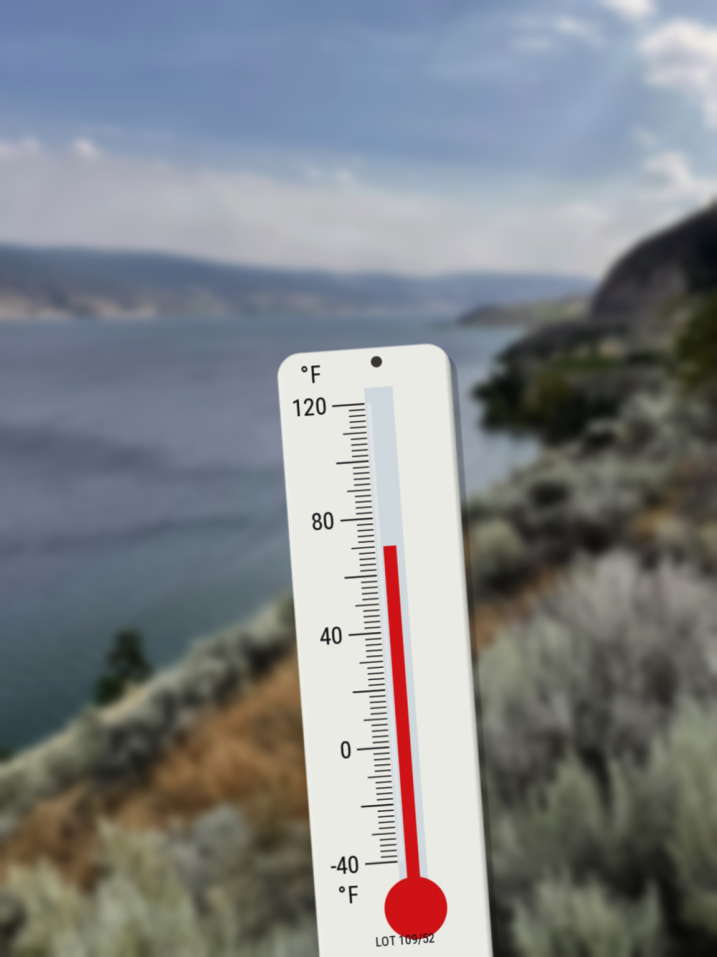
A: 70 °F
